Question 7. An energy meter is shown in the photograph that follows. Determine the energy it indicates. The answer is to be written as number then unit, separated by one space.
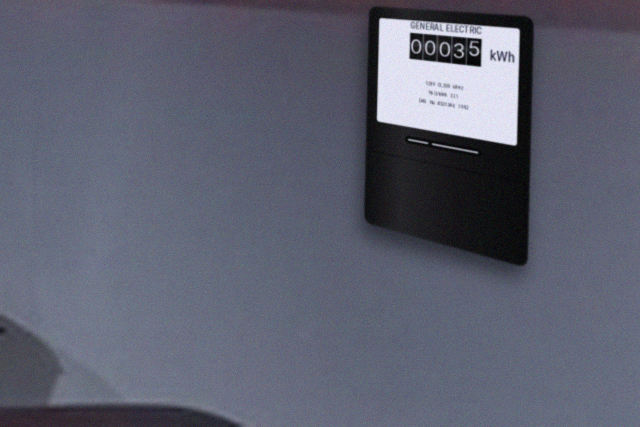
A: 35 kWh
